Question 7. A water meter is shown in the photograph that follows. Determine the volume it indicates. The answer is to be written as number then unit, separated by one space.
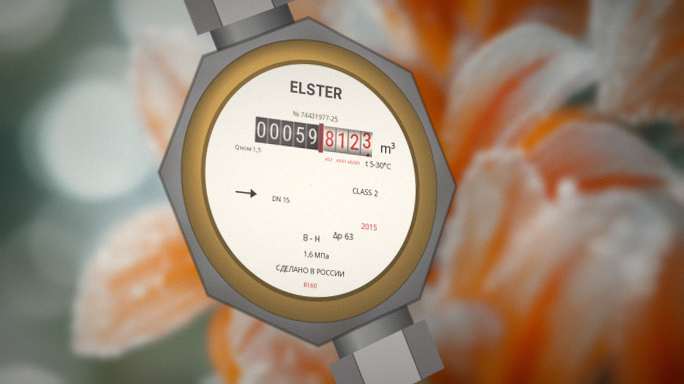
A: 59.8123 m³
